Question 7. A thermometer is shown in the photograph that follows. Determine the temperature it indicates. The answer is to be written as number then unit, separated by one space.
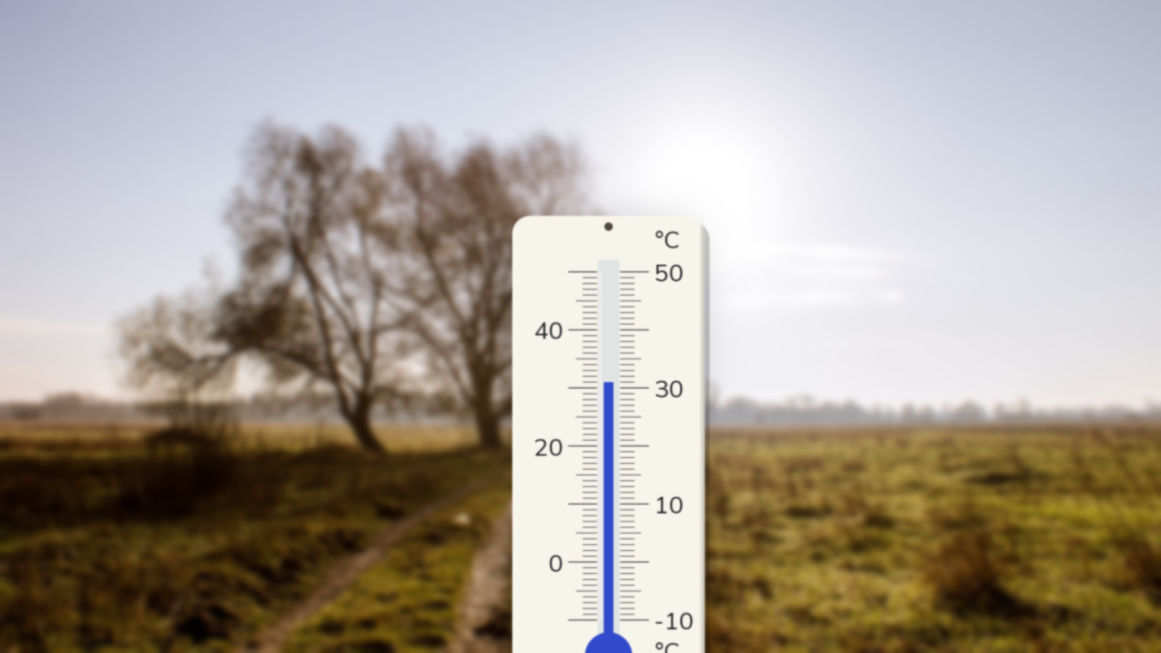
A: 31 °C
